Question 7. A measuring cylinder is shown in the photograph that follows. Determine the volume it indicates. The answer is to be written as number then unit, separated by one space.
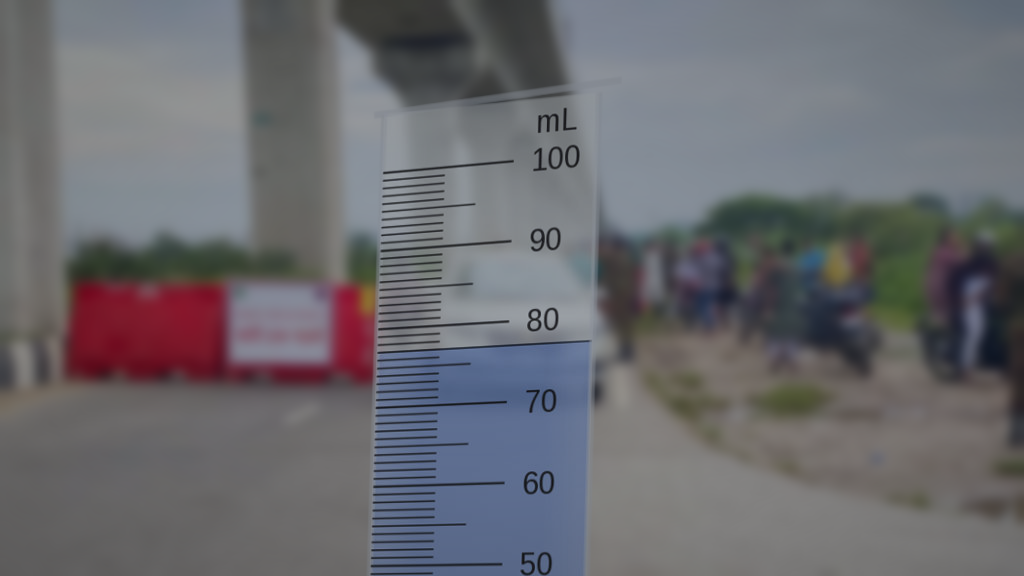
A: 77 mL
